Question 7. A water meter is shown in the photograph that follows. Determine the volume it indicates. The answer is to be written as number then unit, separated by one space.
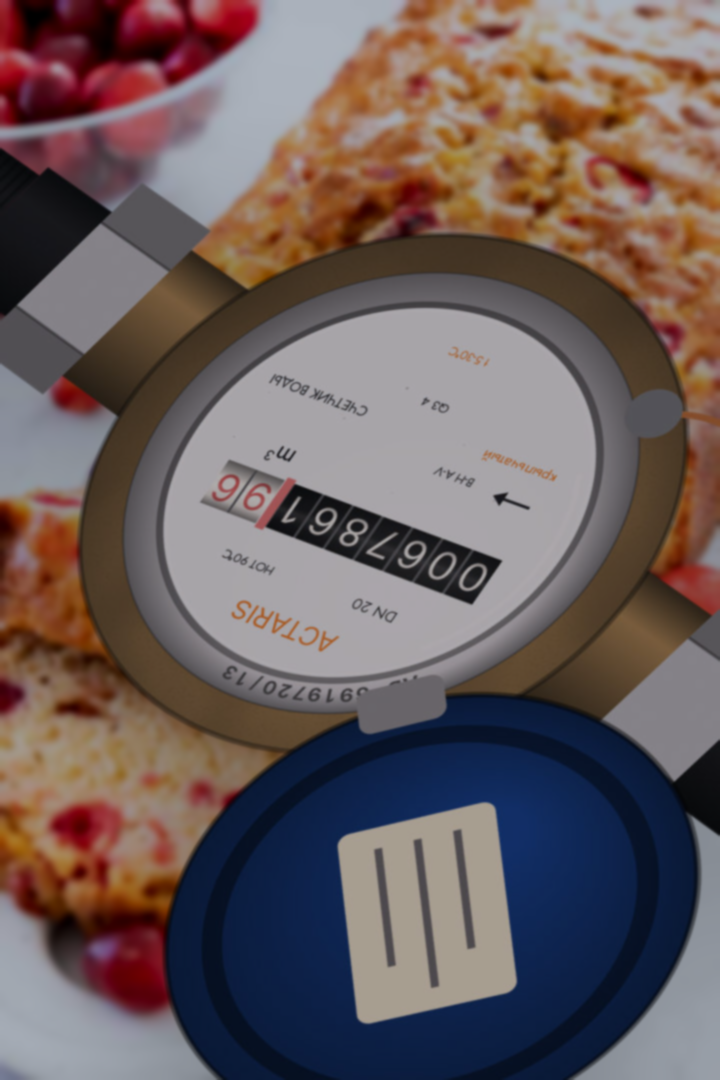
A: 67861.96 m³
